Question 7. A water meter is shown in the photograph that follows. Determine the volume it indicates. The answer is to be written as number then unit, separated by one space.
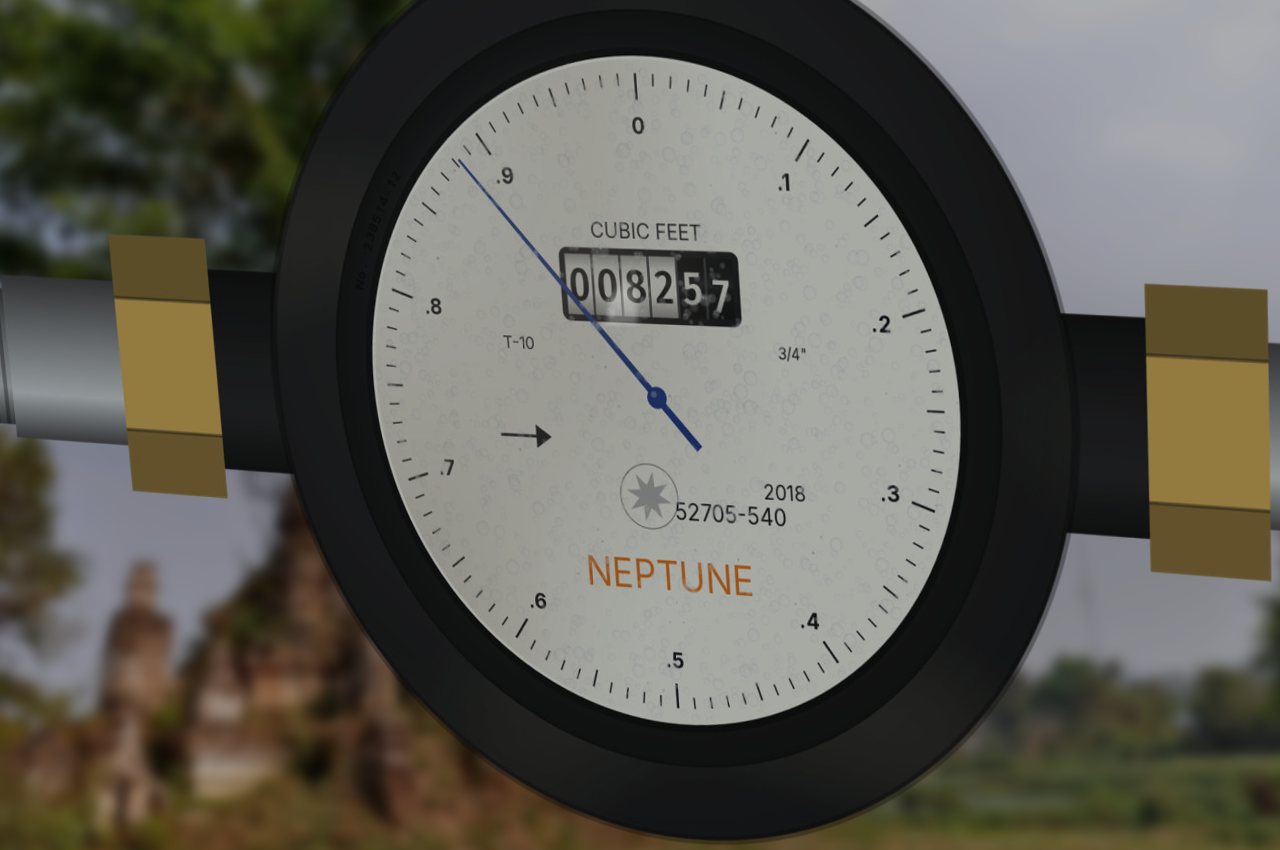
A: 8256.88 ft³
